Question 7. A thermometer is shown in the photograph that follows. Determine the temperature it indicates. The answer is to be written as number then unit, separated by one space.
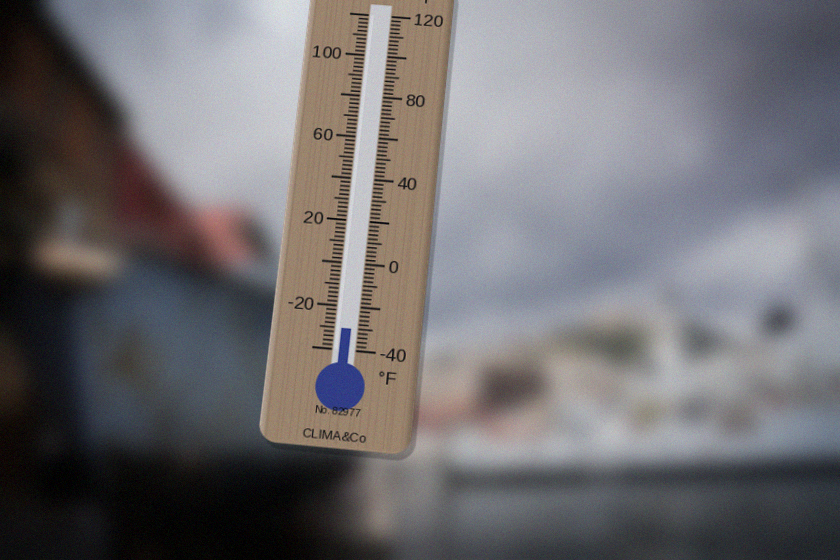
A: -30 °F
